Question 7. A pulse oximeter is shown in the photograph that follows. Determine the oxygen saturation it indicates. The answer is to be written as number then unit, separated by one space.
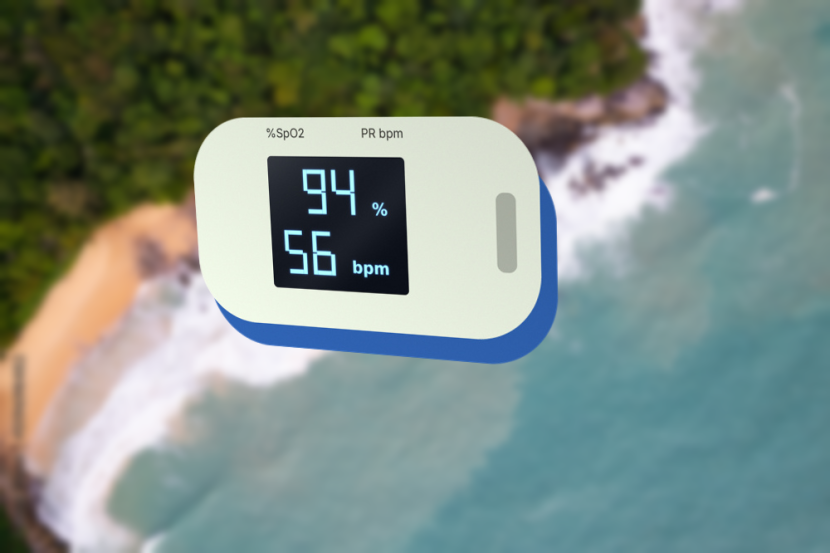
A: 94 %
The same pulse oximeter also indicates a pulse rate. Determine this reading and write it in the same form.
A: 56 bpm
